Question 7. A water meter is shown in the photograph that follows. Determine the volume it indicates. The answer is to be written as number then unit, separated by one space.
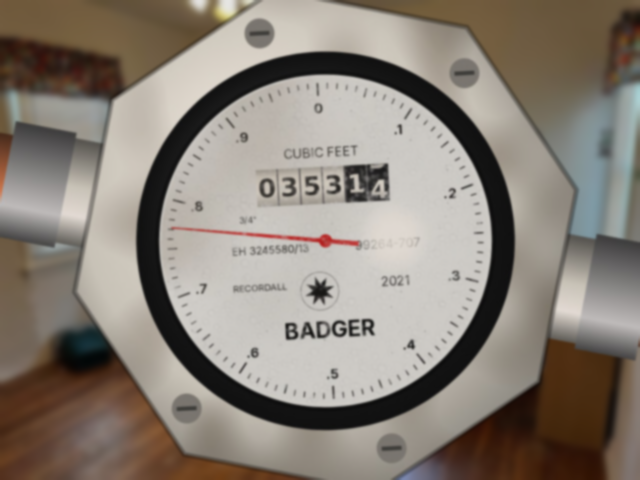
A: 35313.77 ft³
